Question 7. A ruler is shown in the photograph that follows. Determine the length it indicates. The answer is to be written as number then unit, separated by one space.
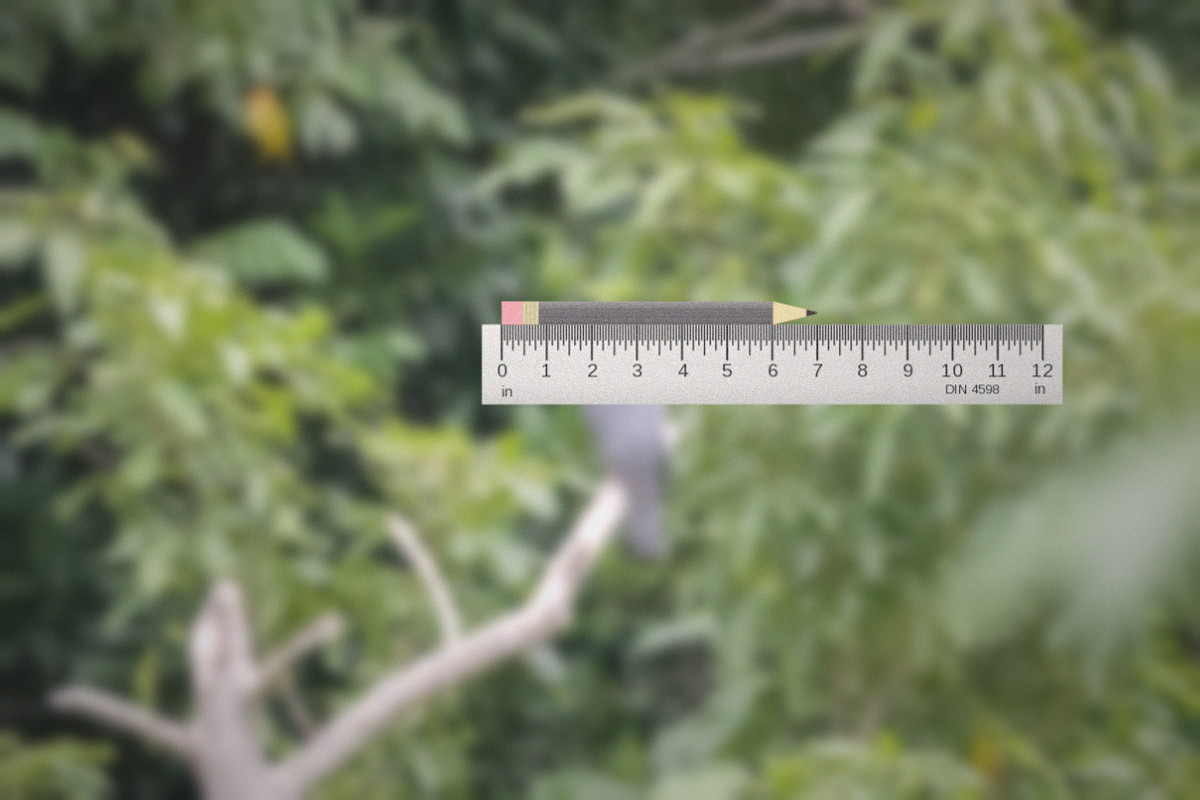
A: 7 in
